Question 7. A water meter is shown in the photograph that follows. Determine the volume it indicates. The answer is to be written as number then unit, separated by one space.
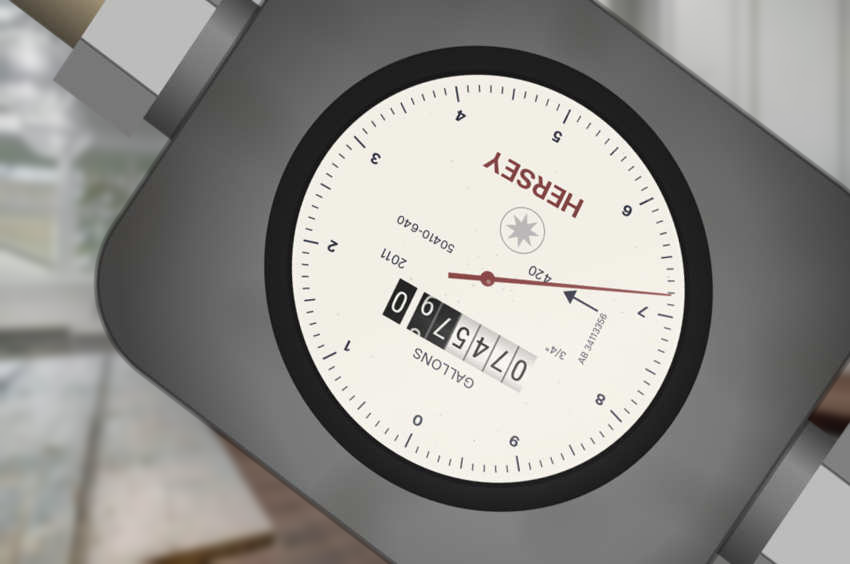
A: 745786.8 gal
